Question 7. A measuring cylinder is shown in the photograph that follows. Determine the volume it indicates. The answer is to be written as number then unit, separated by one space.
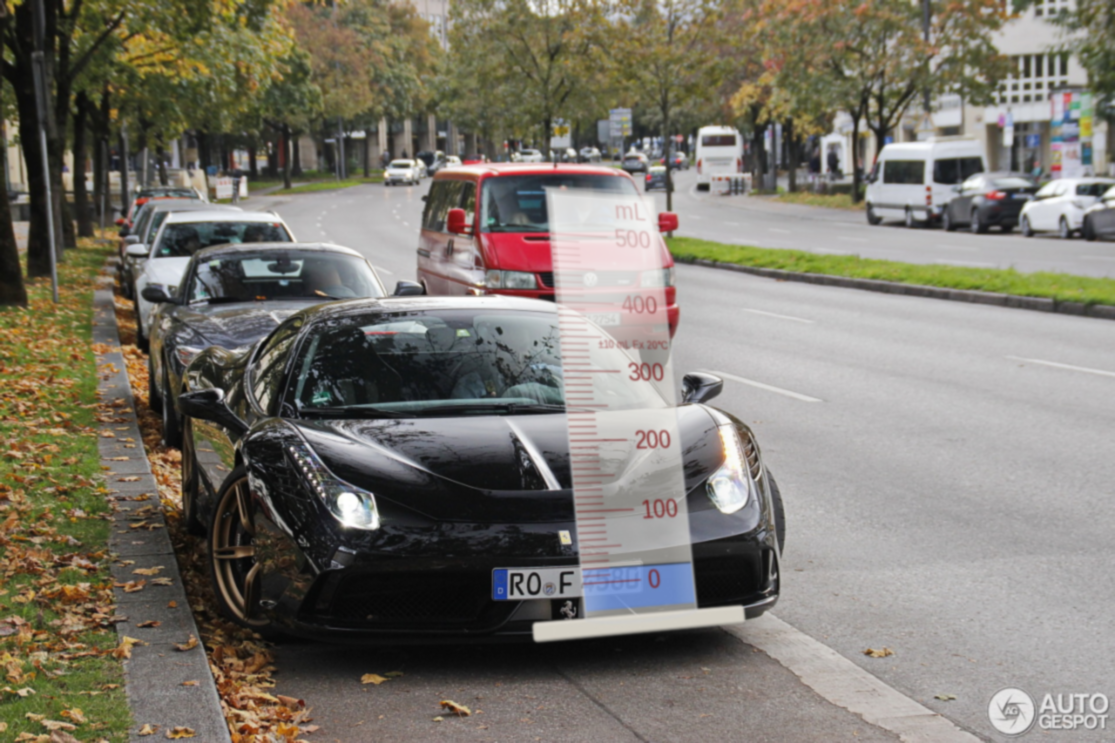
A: 20 mL
